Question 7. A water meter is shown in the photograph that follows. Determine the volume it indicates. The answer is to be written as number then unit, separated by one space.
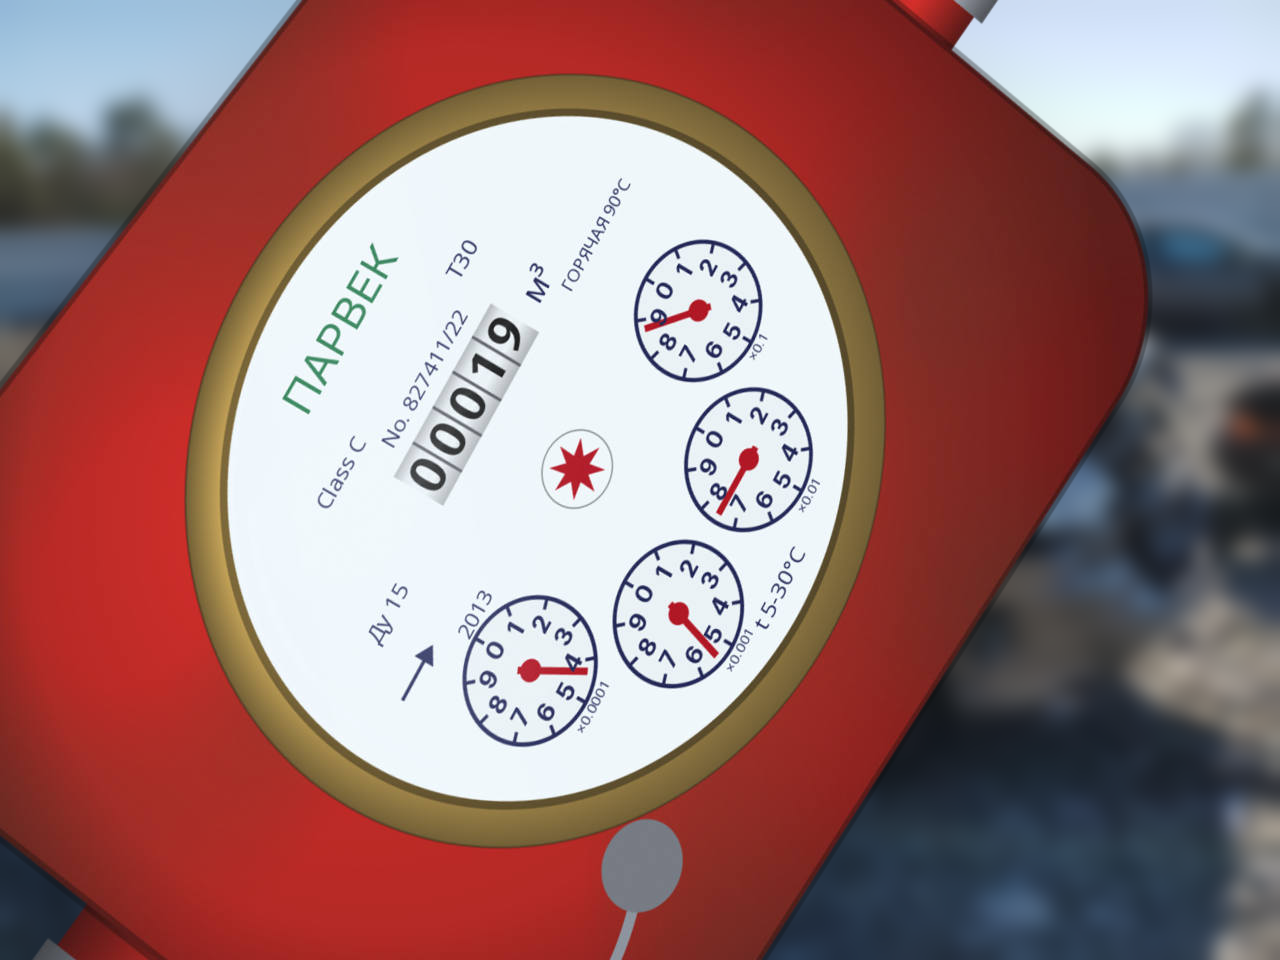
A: 19.8754 m³
